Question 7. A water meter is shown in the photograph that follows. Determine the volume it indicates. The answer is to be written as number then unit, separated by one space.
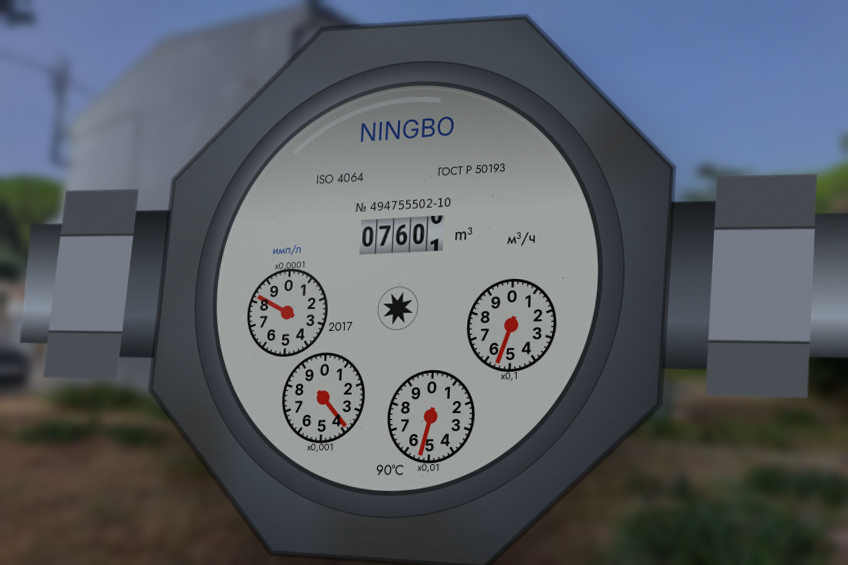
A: 7600.5538 m³
